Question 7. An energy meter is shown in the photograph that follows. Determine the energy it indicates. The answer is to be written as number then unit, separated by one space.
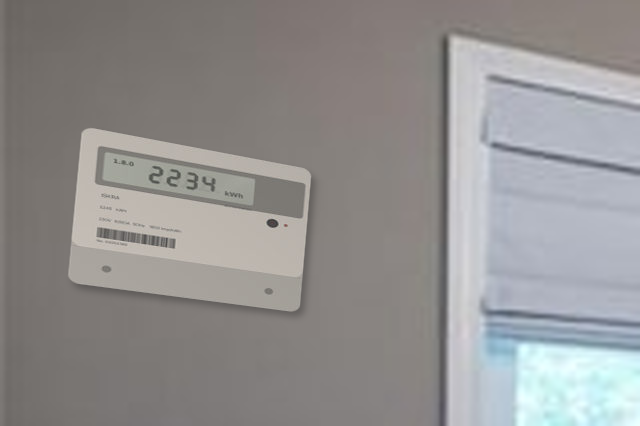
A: 2234 kWh
